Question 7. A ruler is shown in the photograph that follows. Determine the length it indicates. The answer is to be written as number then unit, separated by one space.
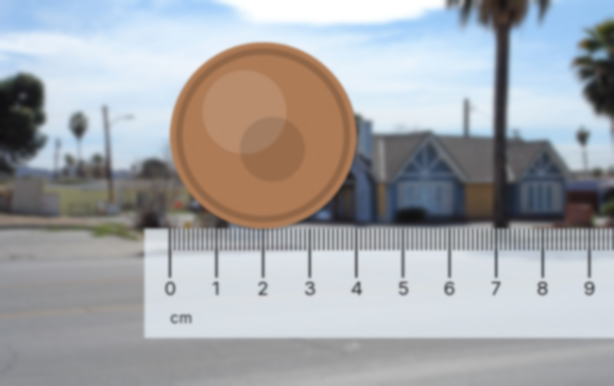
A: 4 cm
